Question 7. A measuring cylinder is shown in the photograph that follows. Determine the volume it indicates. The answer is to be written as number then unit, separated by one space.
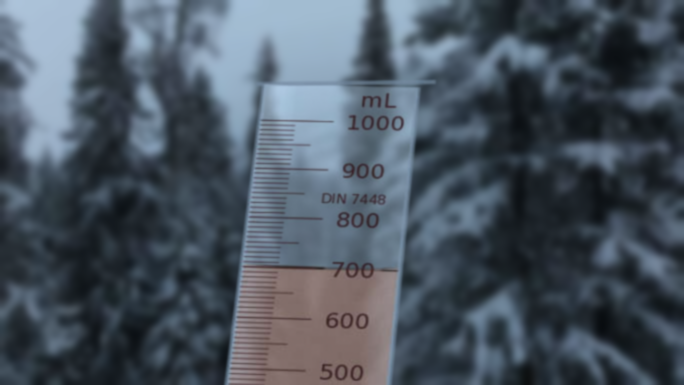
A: 700 mL
